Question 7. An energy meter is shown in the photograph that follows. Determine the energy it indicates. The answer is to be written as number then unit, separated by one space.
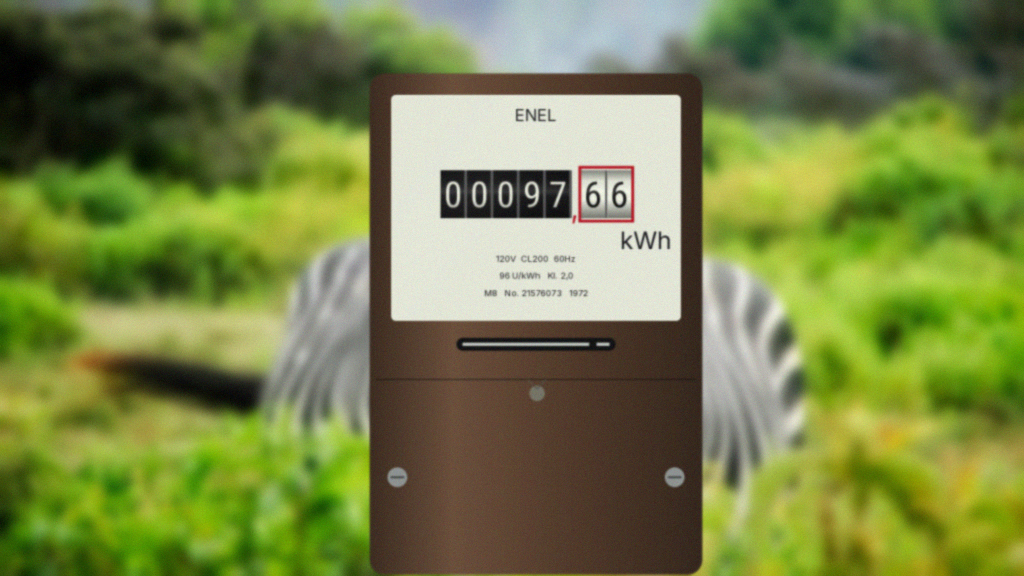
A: 97.66 kWh
